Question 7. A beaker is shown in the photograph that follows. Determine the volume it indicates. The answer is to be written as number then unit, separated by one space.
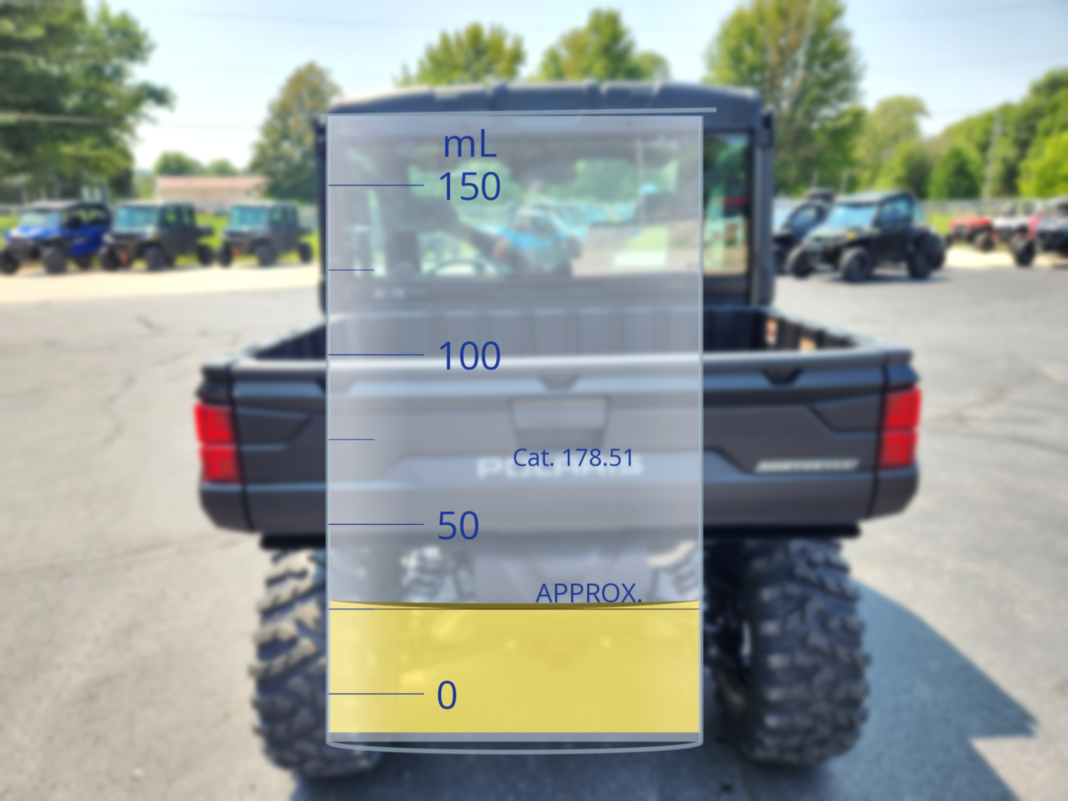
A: 25 mL
